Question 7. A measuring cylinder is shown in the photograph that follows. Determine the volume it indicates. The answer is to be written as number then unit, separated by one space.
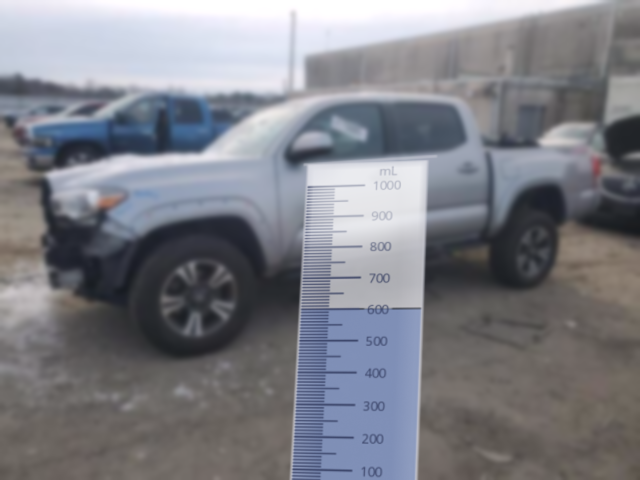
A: 600 mL
